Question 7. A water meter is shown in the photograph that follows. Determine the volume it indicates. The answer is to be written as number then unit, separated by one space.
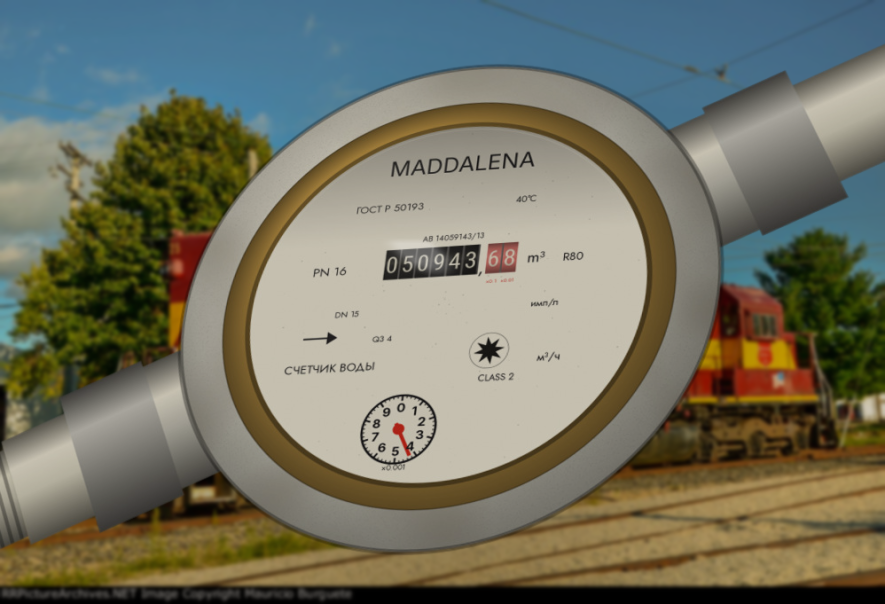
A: 50943.684 m³
